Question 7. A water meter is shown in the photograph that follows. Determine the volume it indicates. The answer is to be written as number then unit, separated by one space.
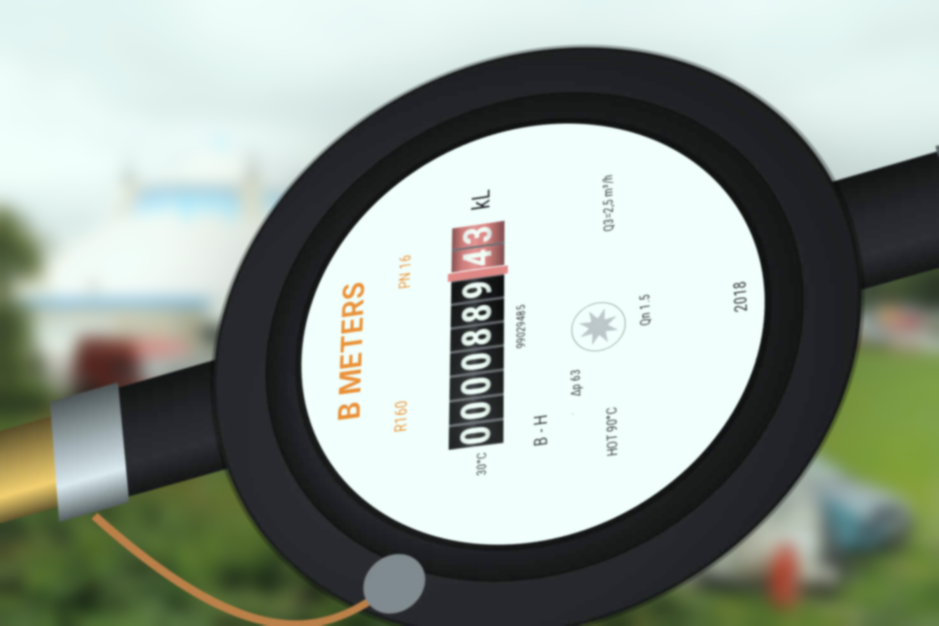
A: 889.43 kL
